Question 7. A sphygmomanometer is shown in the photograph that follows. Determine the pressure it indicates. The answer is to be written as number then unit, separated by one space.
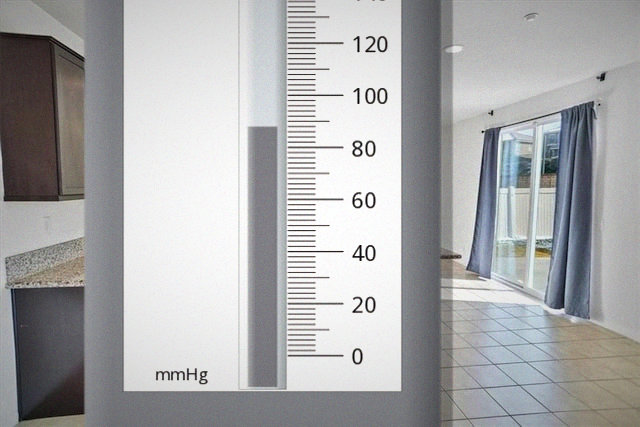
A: 88 mmHg
